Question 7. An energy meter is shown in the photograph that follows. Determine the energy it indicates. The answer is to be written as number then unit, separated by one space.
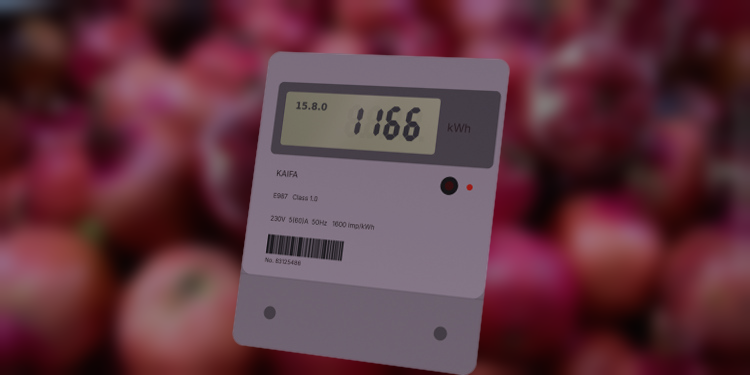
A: 1166 kWh
